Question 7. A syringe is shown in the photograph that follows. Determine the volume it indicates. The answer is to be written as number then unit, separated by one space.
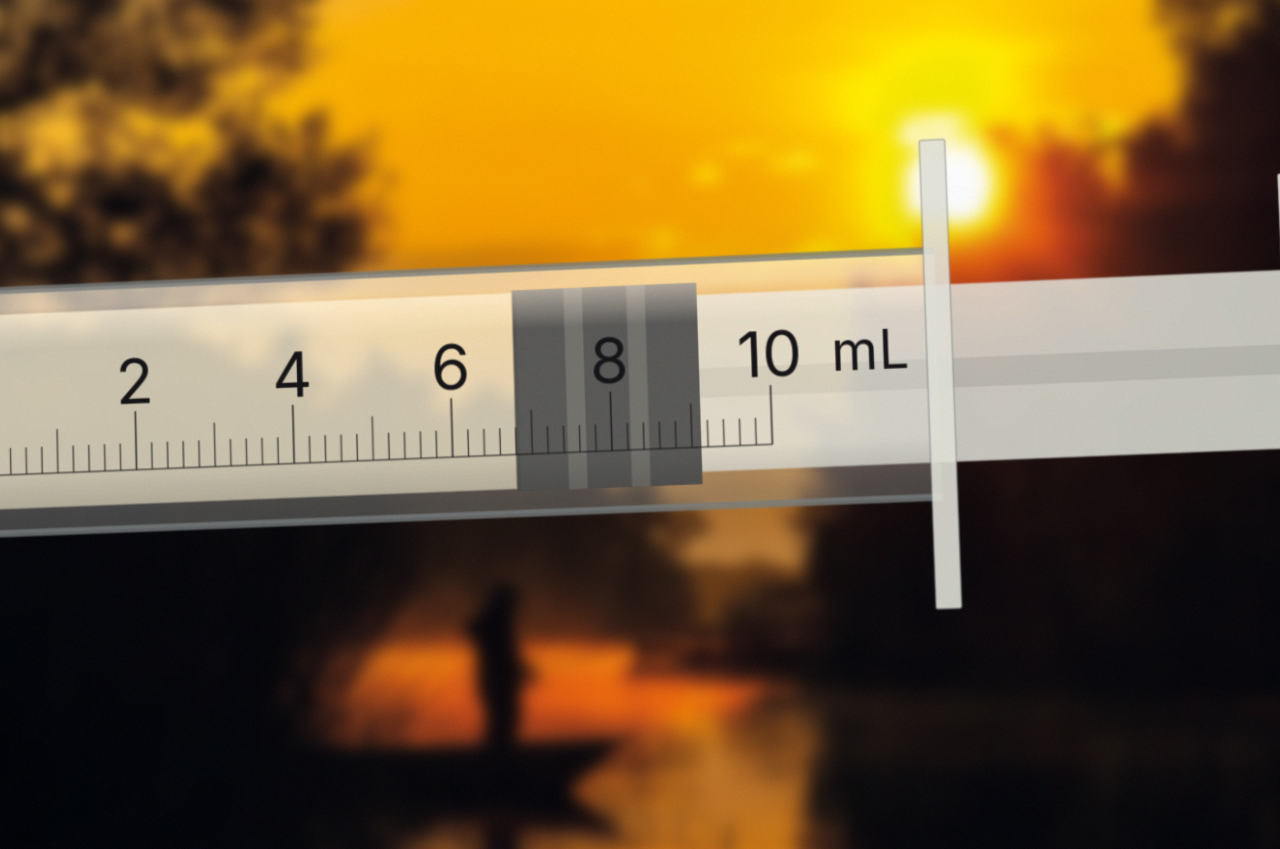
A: 6.8 mL
